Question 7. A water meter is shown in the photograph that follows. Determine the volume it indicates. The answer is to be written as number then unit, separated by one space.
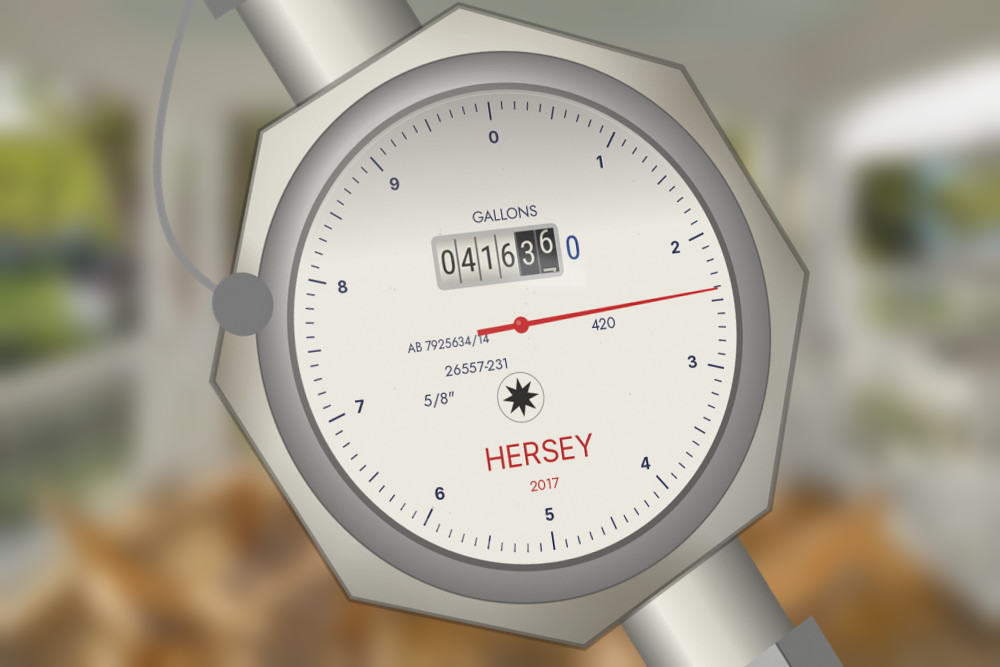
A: 416362.4 gal
